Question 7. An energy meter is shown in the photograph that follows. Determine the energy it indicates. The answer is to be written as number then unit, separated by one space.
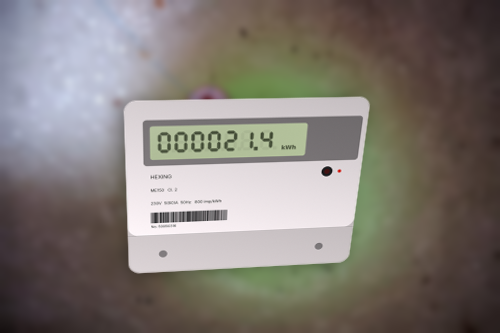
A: 21.4 kWh
